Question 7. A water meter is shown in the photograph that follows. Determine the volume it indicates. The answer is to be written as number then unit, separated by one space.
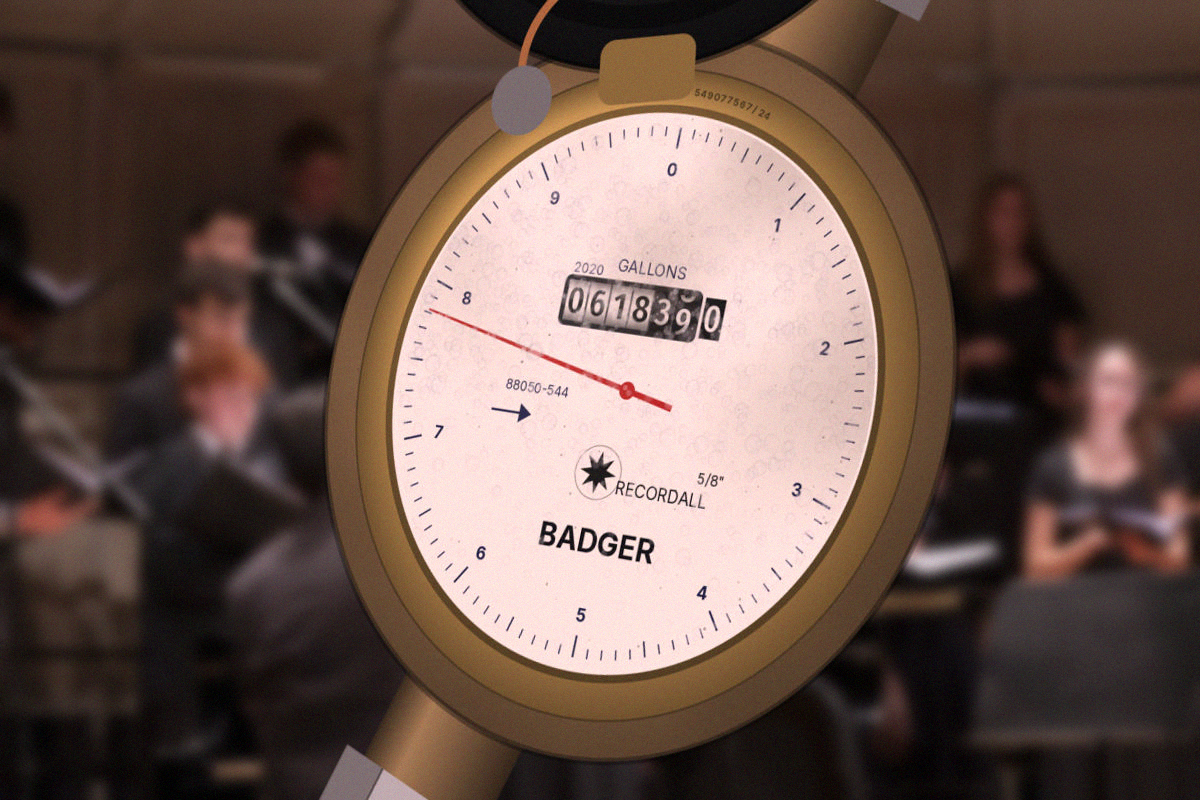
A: 618387.8 gal
